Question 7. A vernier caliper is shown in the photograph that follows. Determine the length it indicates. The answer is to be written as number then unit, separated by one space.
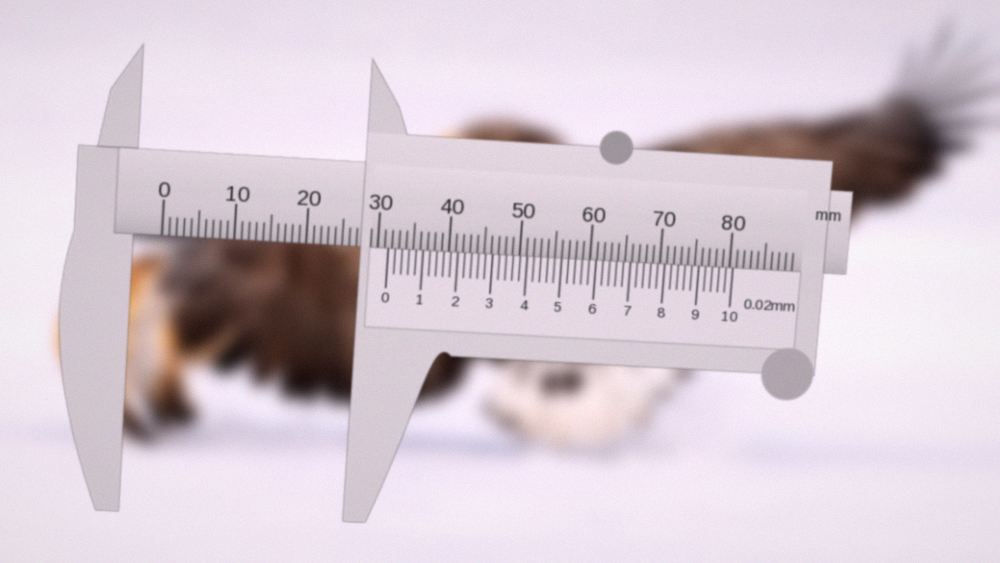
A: 31.5 mm
